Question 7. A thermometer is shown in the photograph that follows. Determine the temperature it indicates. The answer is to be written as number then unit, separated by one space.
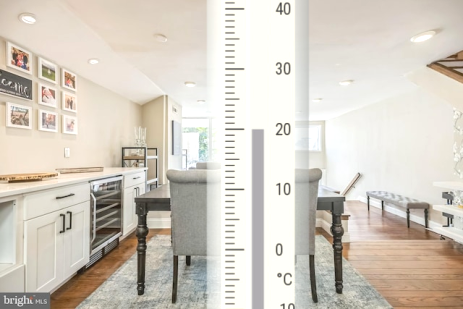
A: 20 °C
